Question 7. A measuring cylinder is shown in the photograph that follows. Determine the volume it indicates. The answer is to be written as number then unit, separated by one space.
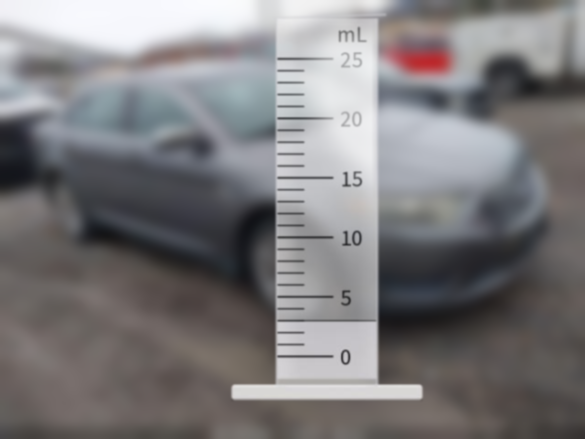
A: 3 mL
